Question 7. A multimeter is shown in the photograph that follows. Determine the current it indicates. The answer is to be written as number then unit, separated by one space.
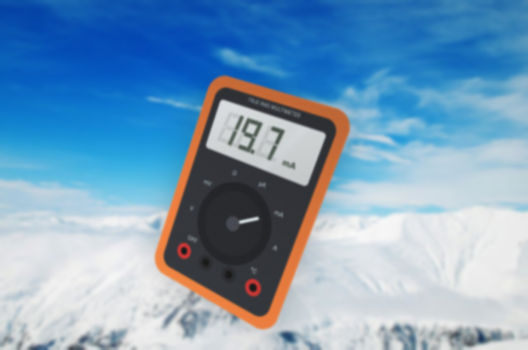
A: 19.7 mA
